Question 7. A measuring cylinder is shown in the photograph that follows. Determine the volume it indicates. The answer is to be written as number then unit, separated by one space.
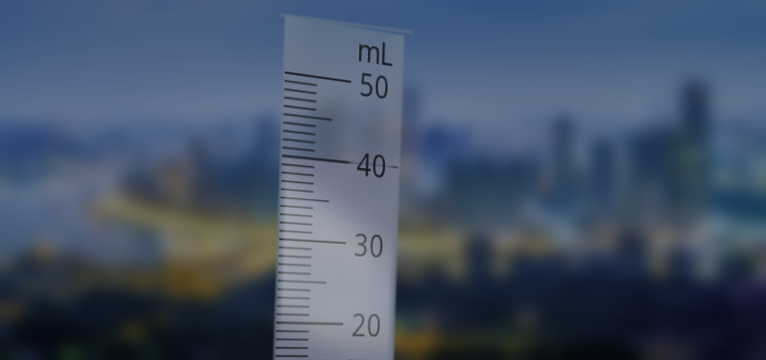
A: 40 mL
